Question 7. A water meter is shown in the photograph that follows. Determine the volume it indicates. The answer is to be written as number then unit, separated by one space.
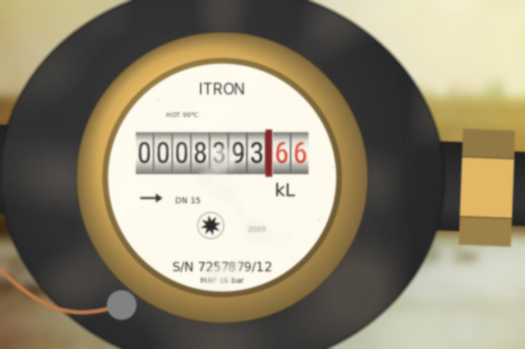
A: 8393.66 kL
